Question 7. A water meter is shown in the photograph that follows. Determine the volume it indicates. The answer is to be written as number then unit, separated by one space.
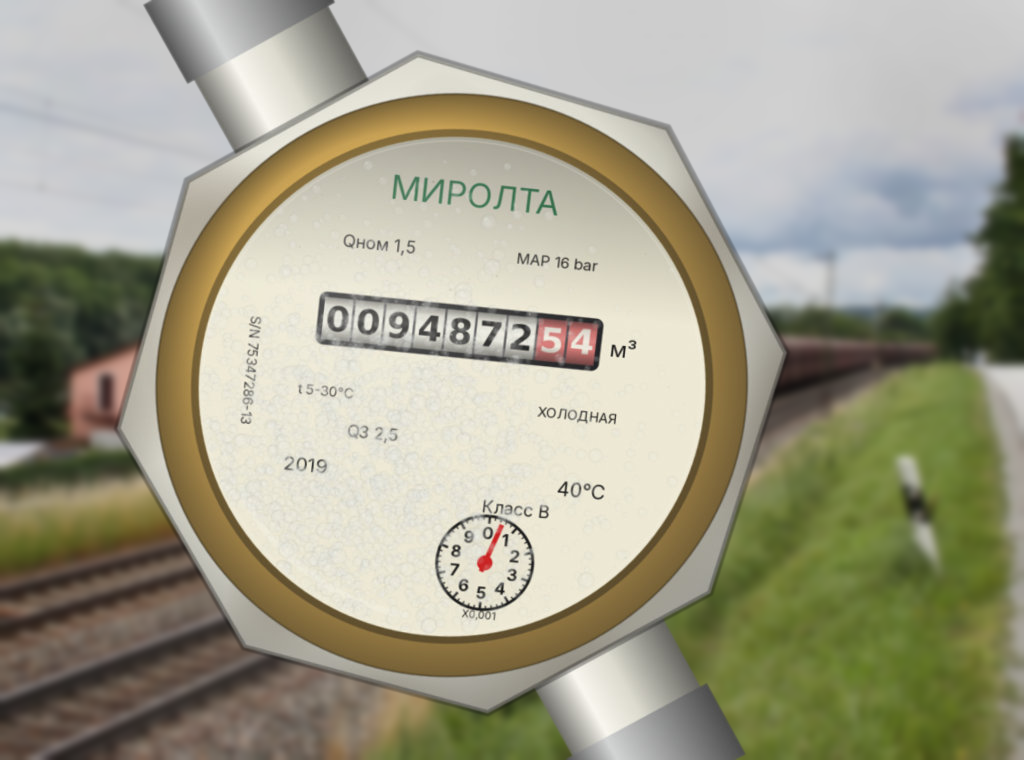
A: 94872.540 m³
